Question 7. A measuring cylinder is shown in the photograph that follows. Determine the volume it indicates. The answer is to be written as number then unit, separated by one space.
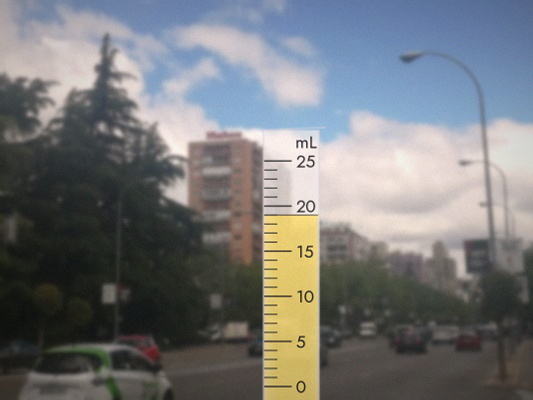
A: 19 mL
